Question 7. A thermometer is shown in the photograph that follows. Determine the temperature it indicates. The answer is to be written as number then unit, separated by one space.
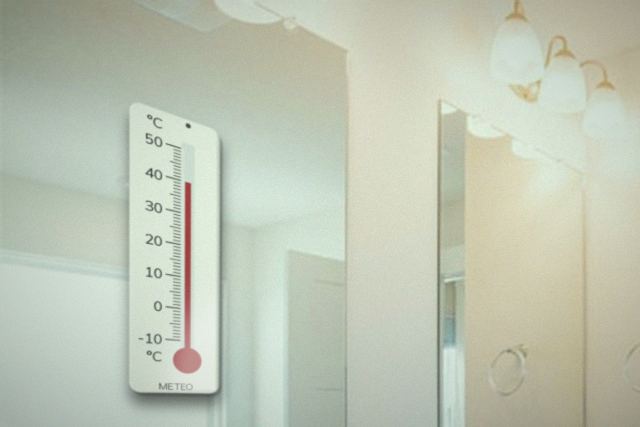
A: 40 °C
